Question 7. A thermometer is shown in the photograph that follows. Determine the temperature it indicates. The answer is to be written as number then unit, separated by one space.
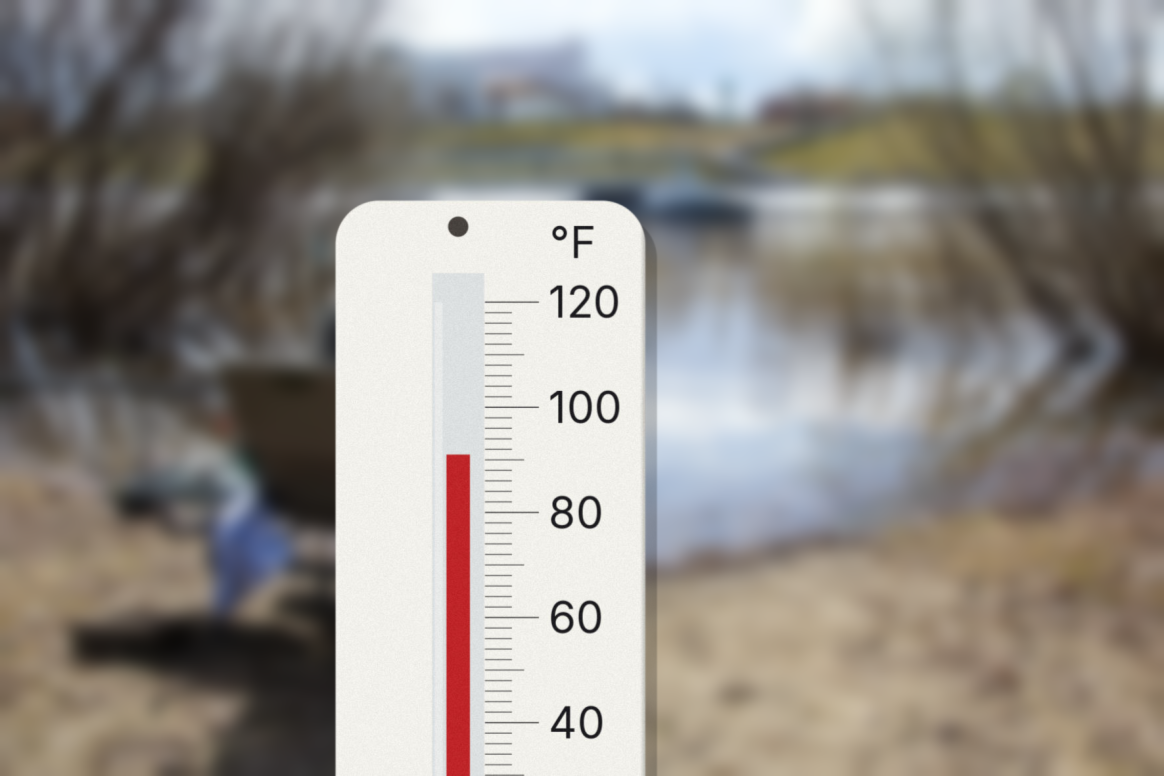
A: 91 °F
